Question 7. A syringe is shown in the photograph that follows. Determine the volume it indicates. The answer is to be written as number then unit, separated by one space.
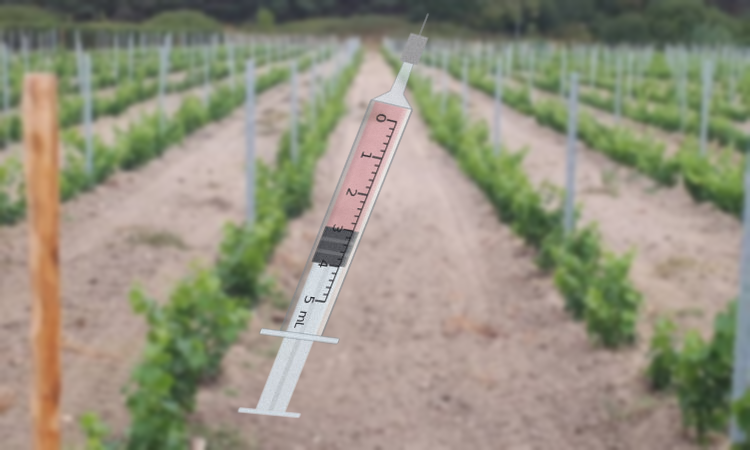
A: 3 mL
